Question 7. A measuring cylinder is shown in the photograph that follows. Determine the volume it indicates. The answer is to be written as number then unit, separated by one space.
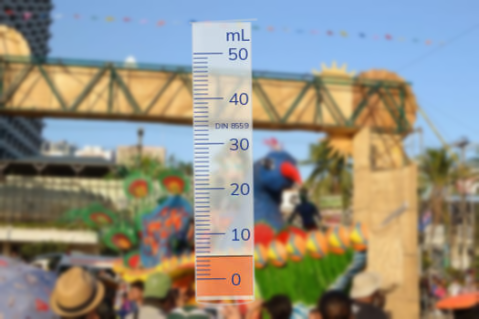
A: 5 mL
